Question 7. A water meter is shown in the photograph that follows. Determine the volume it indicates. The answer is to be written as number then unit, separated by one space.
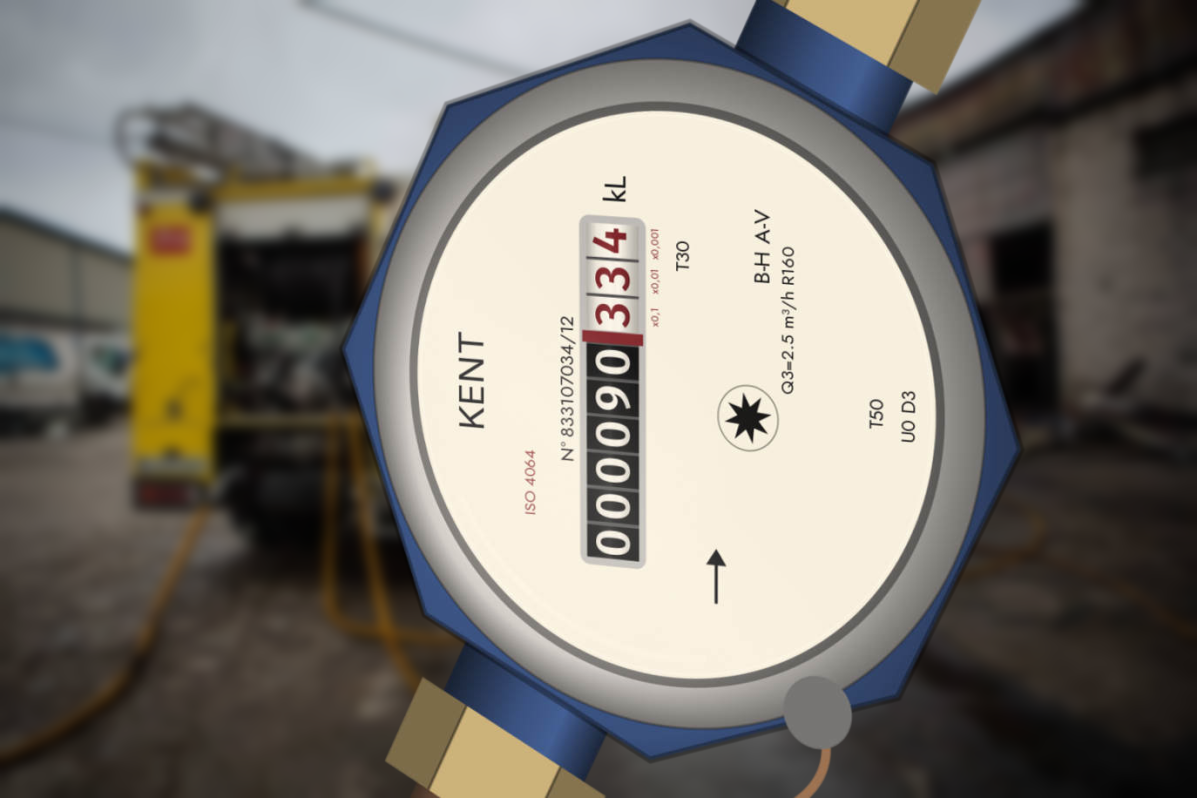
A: 90.334 kL
